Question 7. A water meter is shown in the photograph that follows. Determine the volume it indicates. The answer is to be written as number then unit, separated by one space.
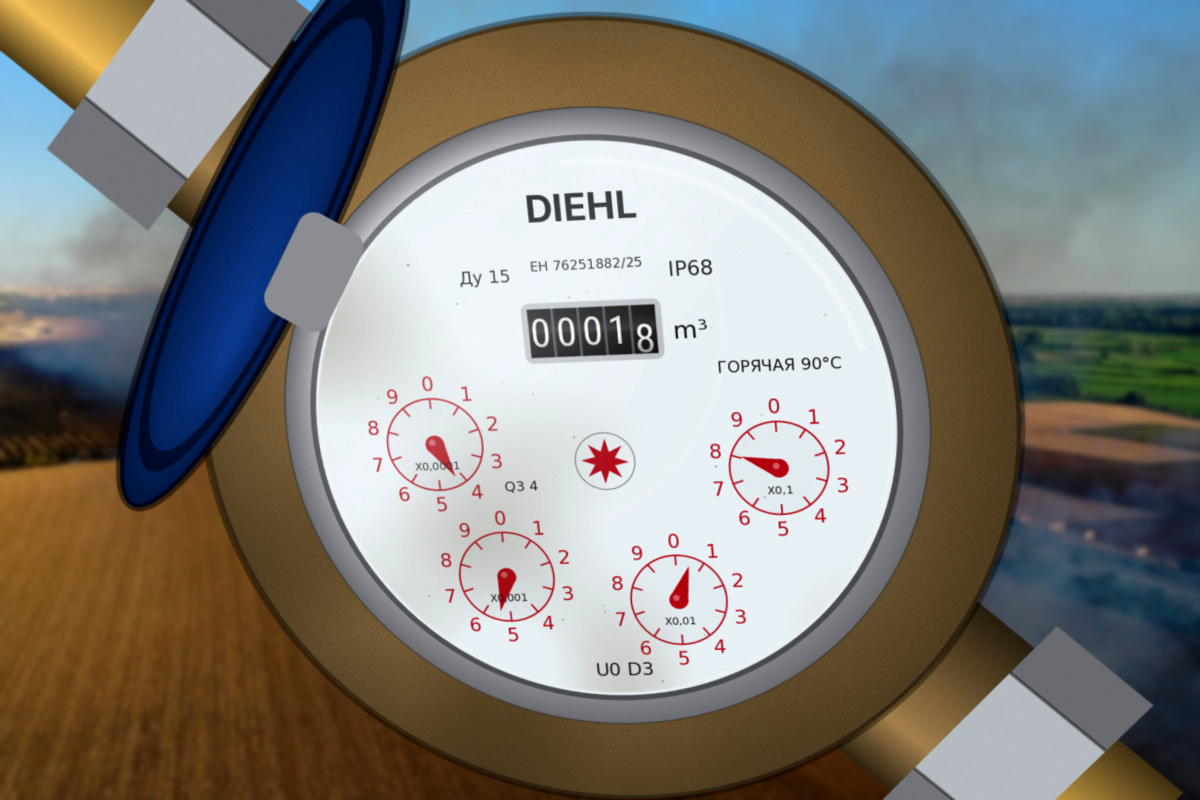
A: 17.8054 m³
